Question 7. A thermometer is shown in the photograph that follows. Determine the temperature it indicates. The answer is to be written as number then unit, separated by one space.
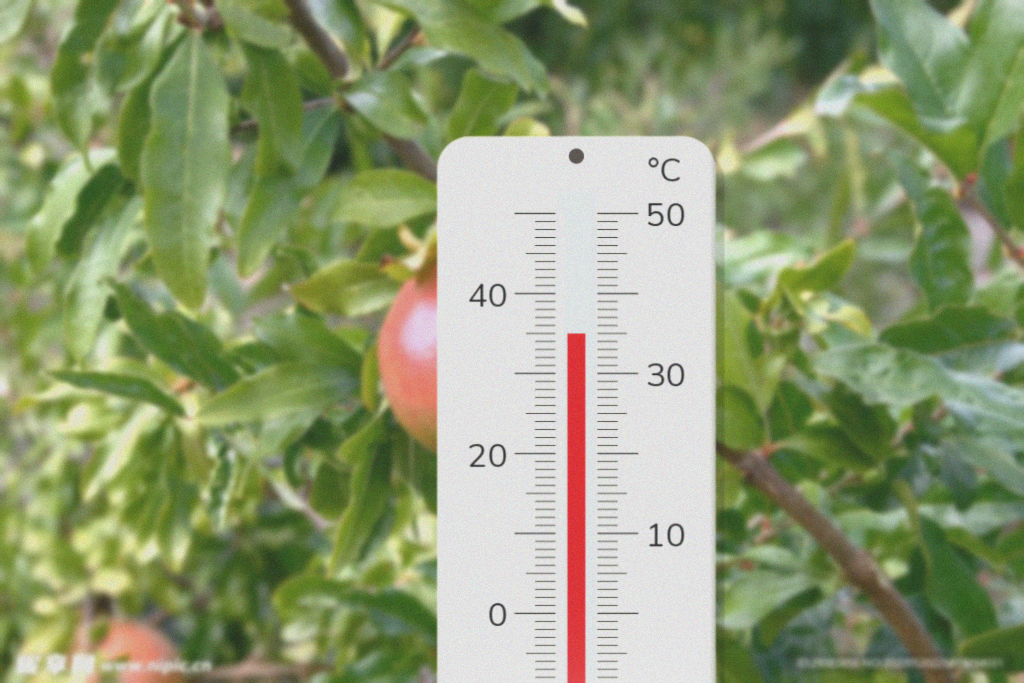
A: 35 °C
